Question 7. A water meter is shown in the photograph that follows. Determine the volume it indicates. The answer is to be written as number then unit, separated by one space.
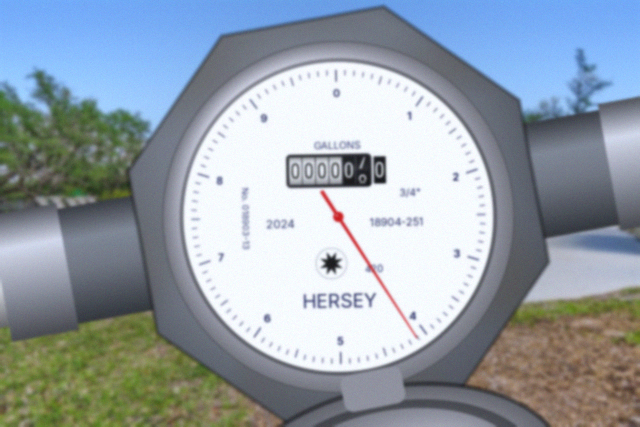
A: 74.1 gal
